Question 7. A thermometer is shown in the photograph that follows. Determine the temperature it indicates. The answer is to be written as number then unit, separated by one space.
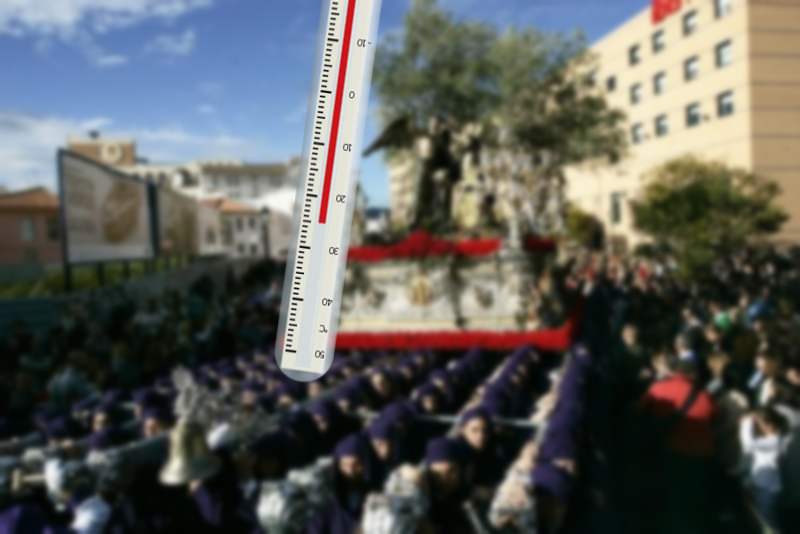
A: 25 °C
